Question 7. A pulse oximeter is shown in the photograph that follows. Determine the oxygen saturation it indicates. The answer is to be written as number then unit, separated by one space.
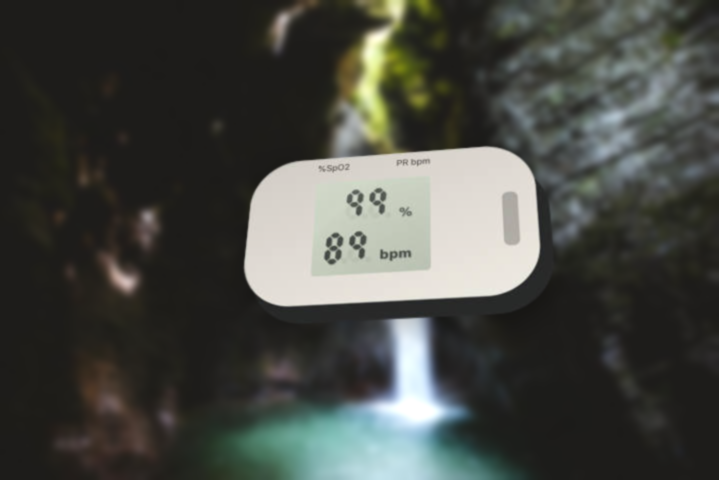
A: 99 %
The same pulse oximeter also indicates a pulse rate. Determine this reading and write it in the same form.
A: 89 bpm
